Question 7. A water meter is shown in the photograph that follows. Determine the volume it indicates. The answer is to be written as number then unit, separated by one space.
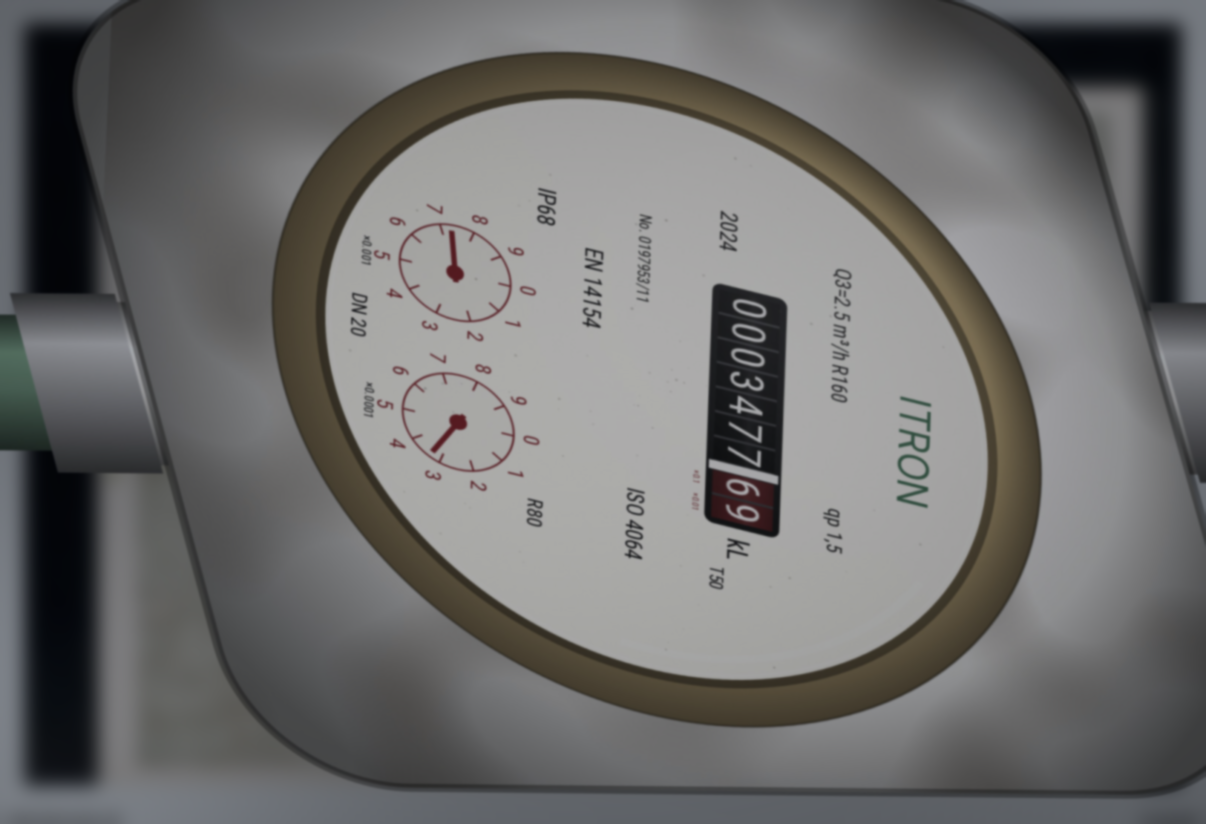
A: 3477.6973 kL
